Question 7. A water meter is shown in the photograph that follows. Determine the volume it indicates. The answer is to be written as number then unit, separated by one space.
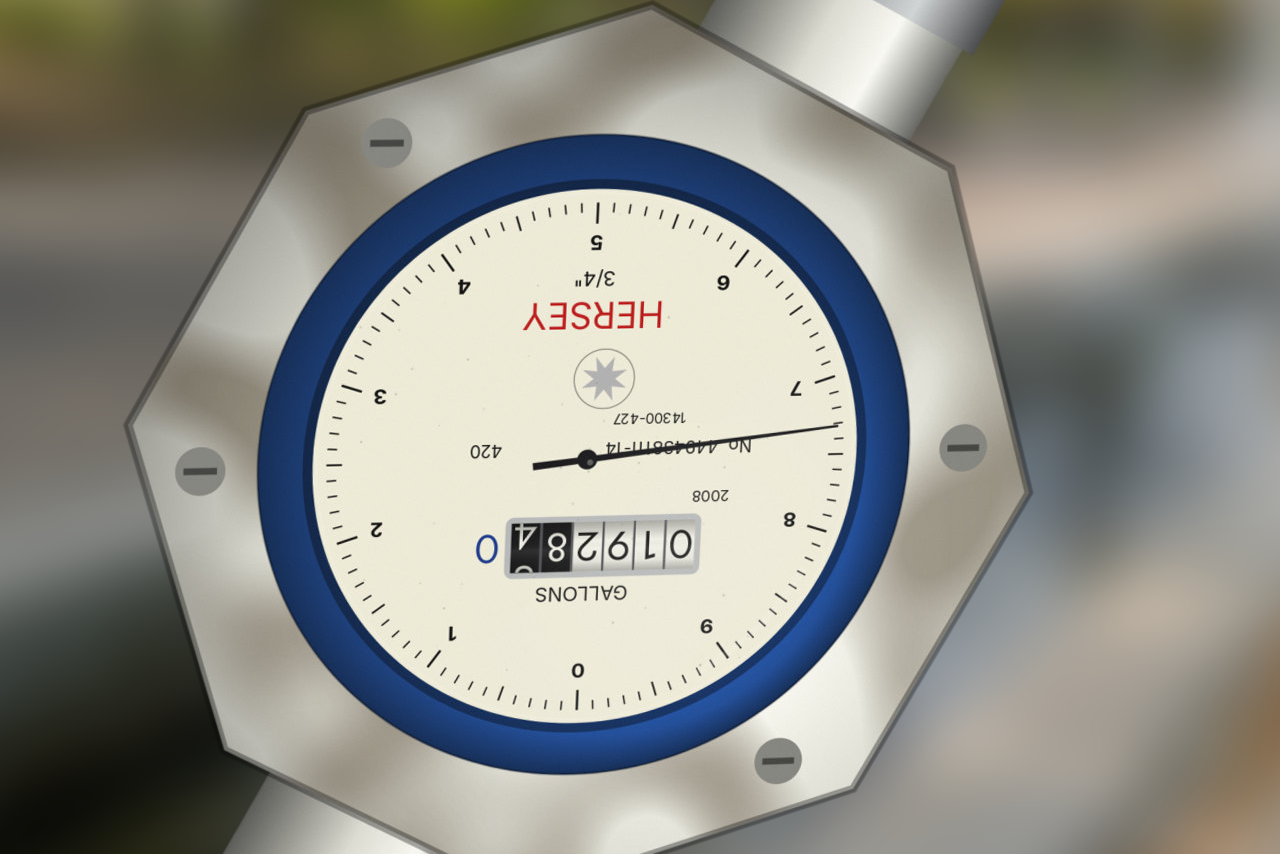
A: 192837.3 gal
